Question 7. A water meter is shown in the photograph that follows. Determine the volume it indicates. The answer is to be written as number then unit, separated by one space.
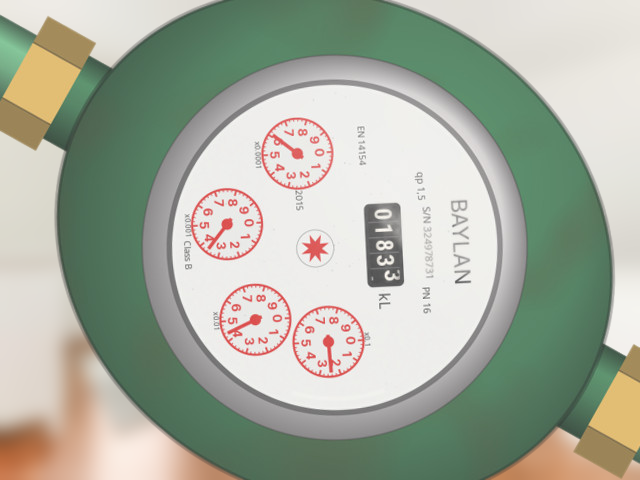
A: 1833.2436 kL
